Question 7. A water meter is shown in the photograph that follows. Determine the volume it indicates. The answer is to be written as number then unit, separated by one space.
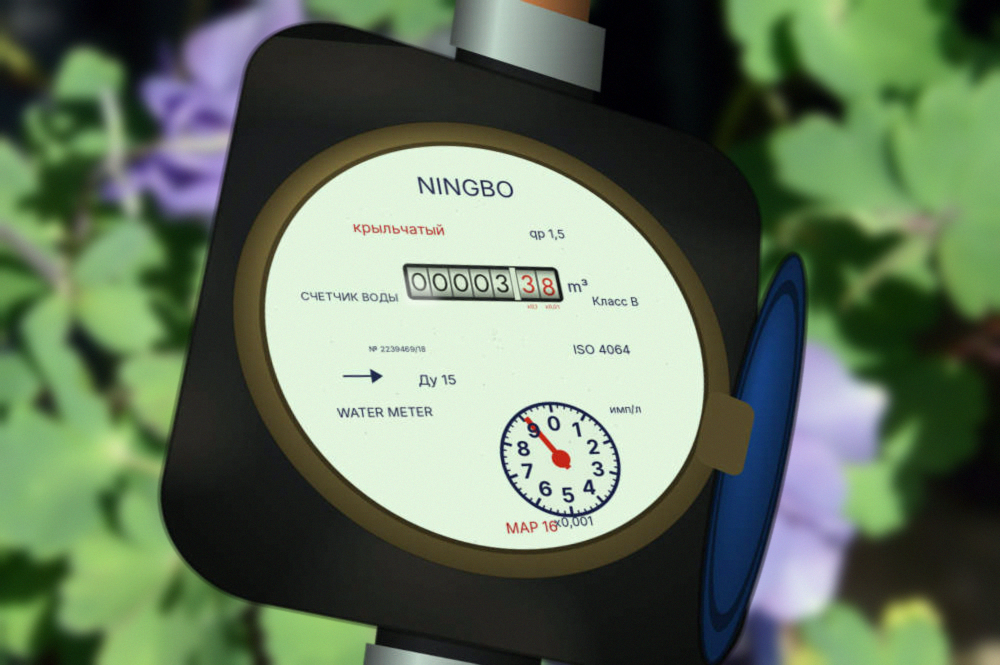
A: 3.379 m³
